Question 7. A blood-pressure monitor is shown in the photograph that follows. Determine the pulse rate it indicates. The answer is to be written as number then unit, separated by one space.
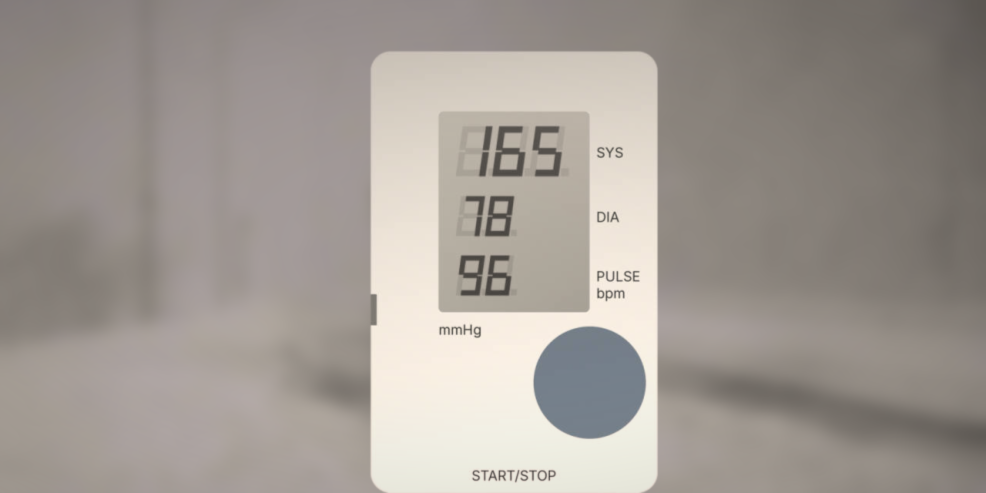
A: 96 bpm
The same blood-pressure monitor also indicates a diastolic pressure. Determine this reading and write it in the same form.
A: 78 mmHg
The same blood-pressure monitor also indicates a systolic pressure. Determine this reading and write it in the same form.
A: 165 mmHg
